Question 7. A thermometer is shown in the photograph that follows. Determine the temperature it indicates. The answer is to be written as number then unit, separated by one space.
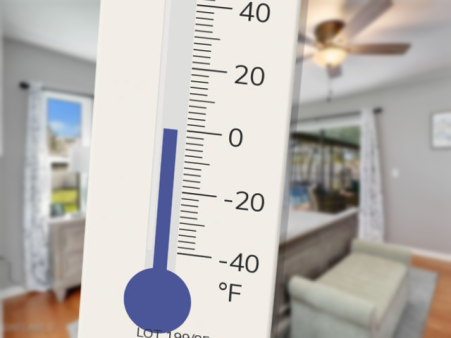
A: 0 °F
